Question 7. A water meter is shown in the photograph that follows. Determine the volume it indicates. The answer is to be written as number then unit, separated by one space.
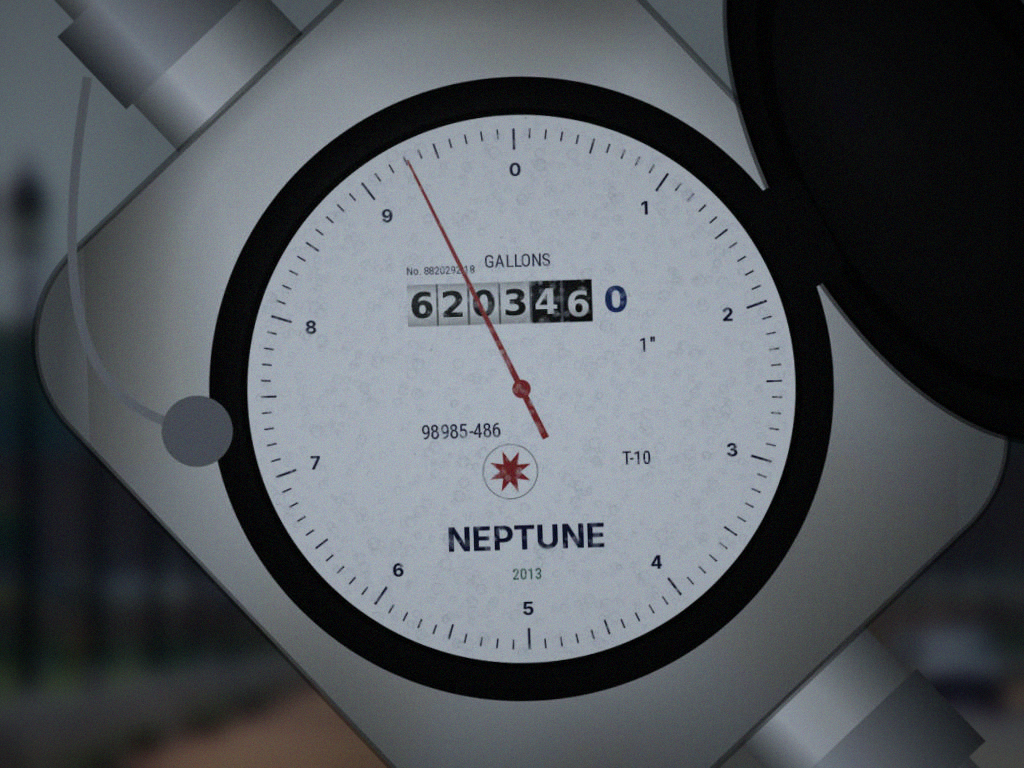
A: 6203459.3 gal
